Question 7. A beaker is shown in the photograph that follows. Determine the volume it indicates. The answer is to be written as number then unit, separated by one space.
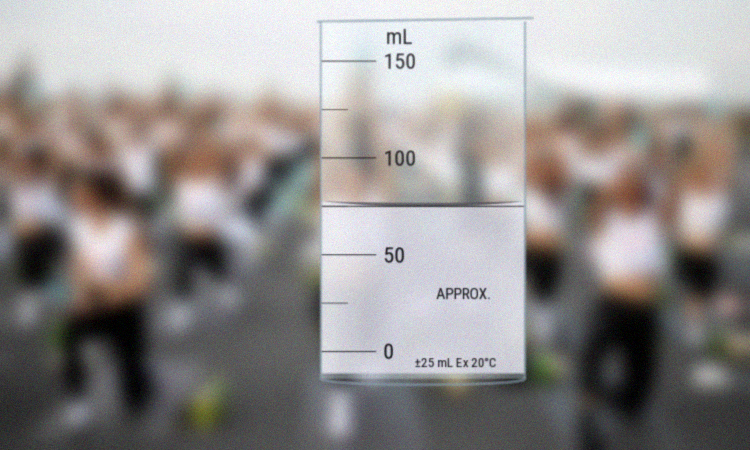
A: 75 mL
